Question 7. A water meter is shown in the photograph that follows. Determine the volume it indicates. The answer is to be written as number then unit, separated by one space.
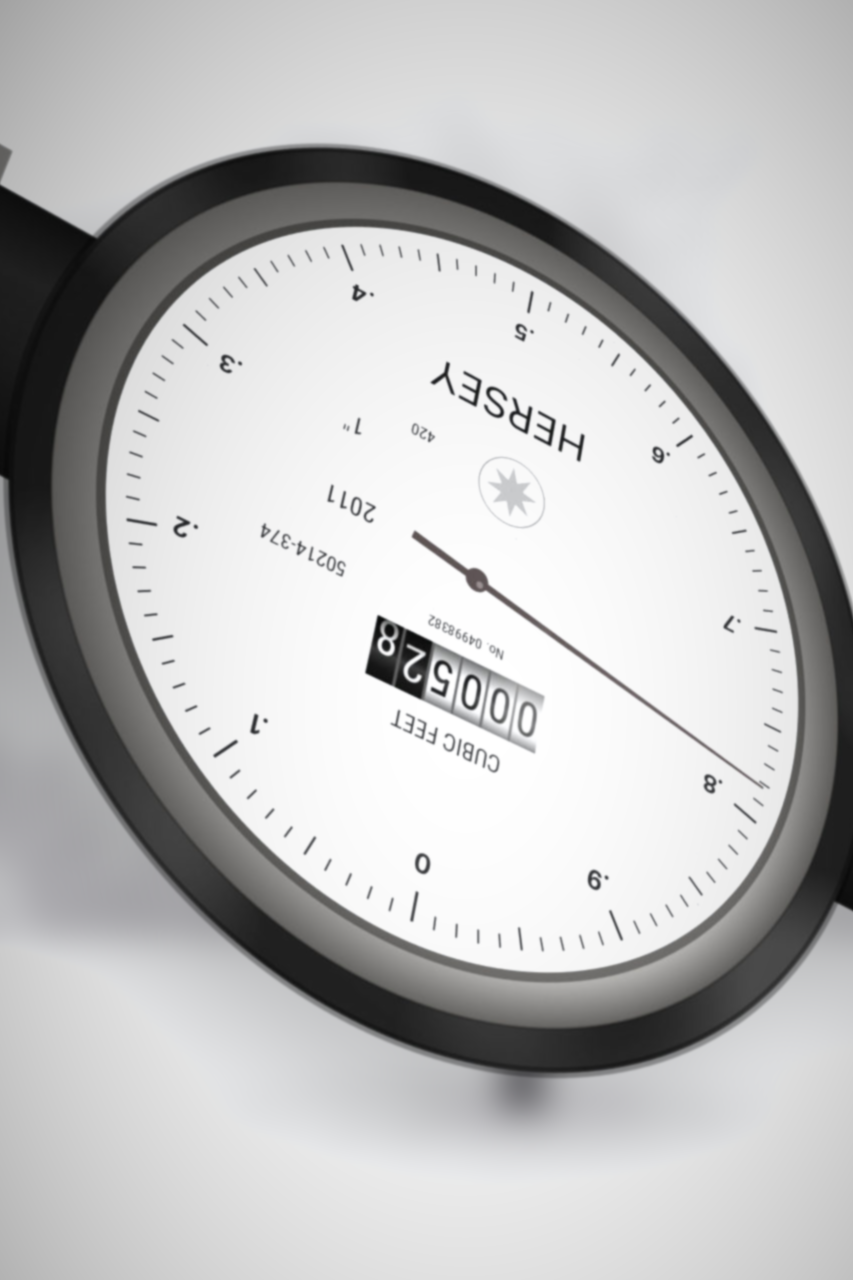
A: 527.78 ft³
